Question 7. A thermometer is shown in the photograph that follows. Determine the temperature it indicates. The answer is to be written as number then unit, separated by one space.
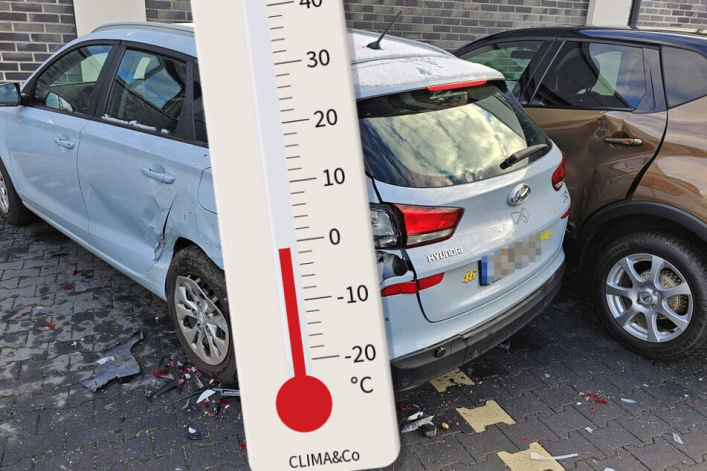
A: -1 °C
